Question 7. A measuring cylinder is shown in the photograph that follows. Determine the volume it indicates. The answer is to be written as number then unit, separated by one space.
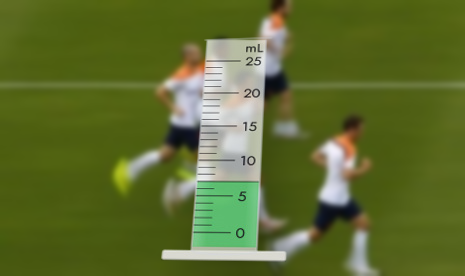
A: 7 mL
